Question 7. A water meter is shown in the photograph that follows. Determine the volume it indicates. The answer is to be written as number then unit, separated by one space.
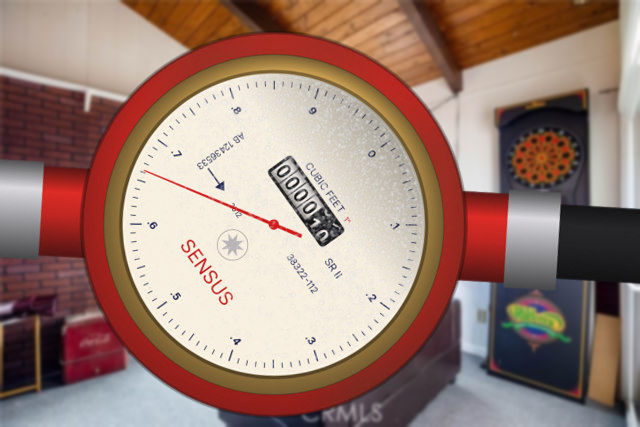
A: 9.66 ft³
